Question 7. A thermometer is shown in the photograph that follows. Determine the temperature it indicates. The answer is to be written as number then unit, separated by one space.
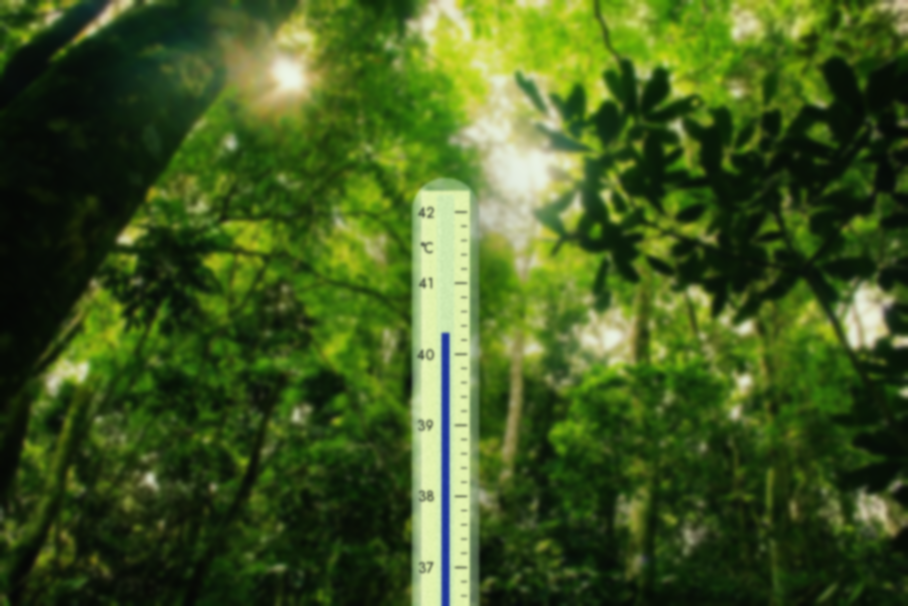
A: 40.3 °C
